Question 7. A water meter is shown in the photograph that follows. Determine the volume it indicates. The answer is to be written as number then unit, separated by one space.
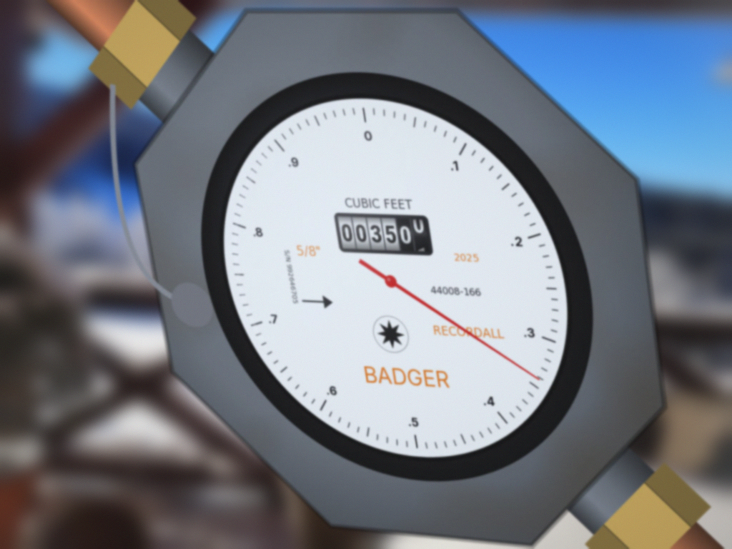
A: 3500.34 ft³
